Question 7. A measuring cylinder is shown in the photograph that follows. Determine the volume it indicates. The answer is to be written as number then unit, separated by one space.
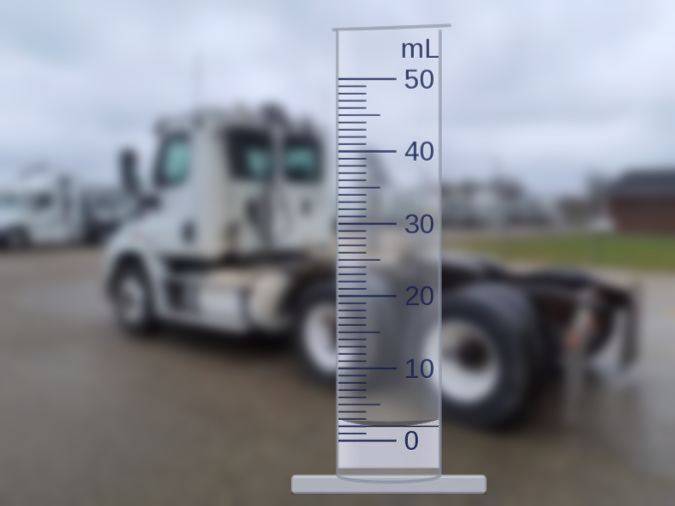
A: 2 mL
